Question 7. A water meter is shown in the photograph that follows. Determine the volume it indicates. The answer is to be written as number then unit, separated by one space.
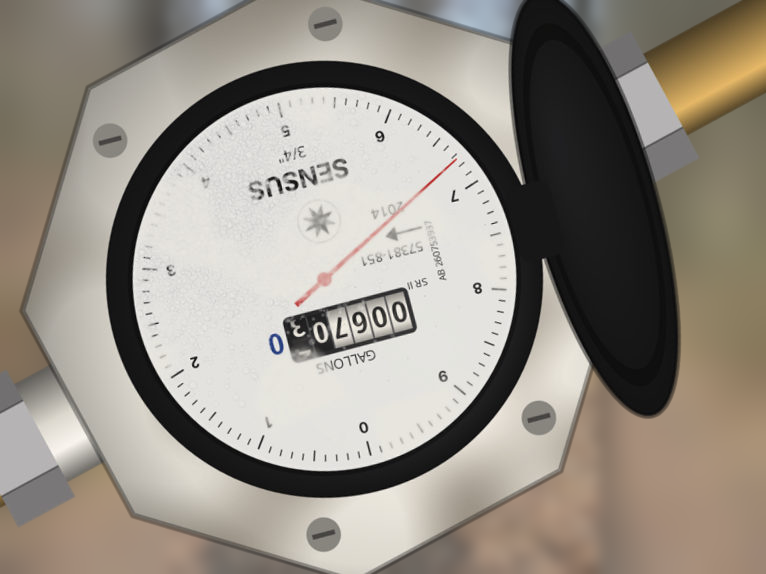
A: 67026.7 gal
